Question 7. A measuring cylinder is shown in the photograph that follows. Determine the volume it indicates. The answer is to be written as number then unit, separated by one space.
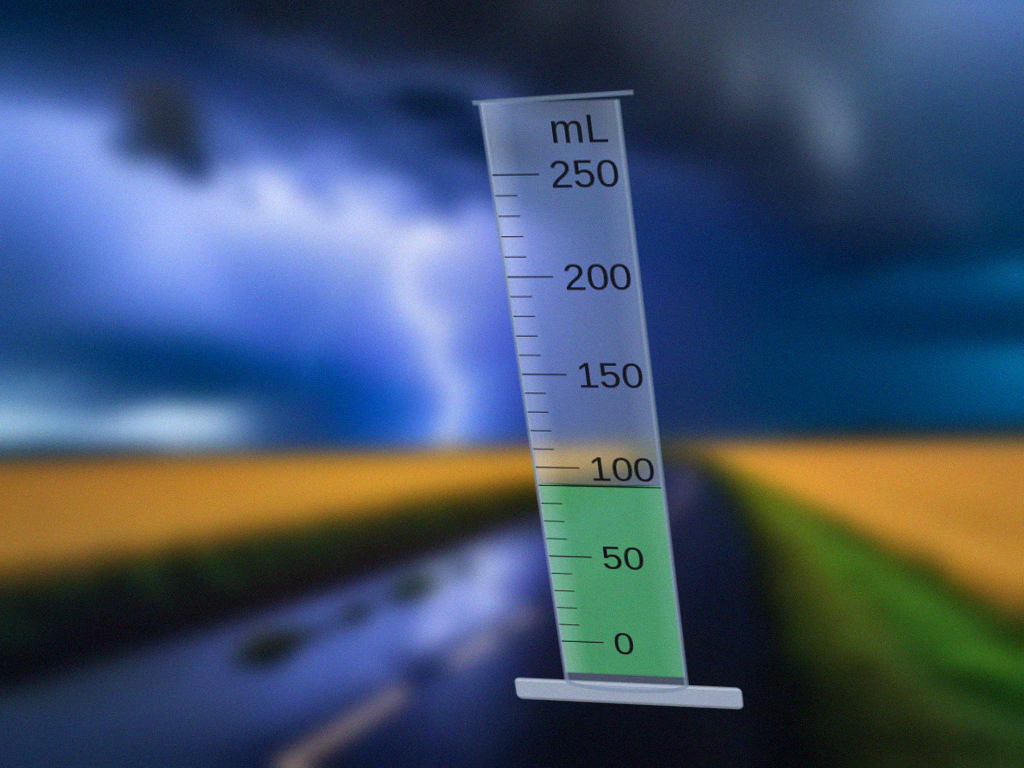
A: 90 mL
